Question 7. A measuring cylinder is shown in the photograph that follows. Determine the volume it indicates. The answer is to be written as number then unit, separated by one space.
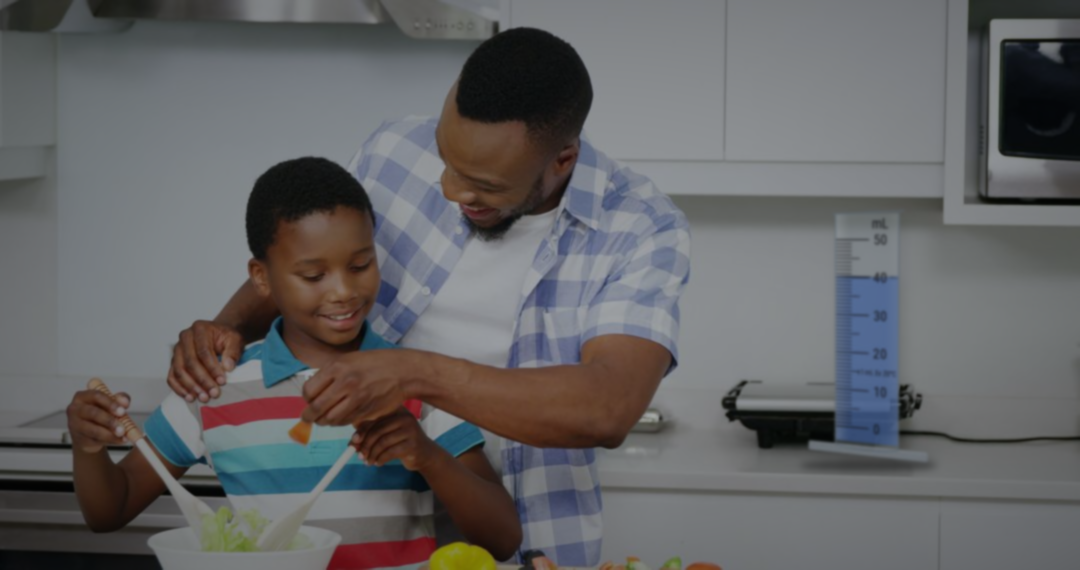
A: 40 mL
